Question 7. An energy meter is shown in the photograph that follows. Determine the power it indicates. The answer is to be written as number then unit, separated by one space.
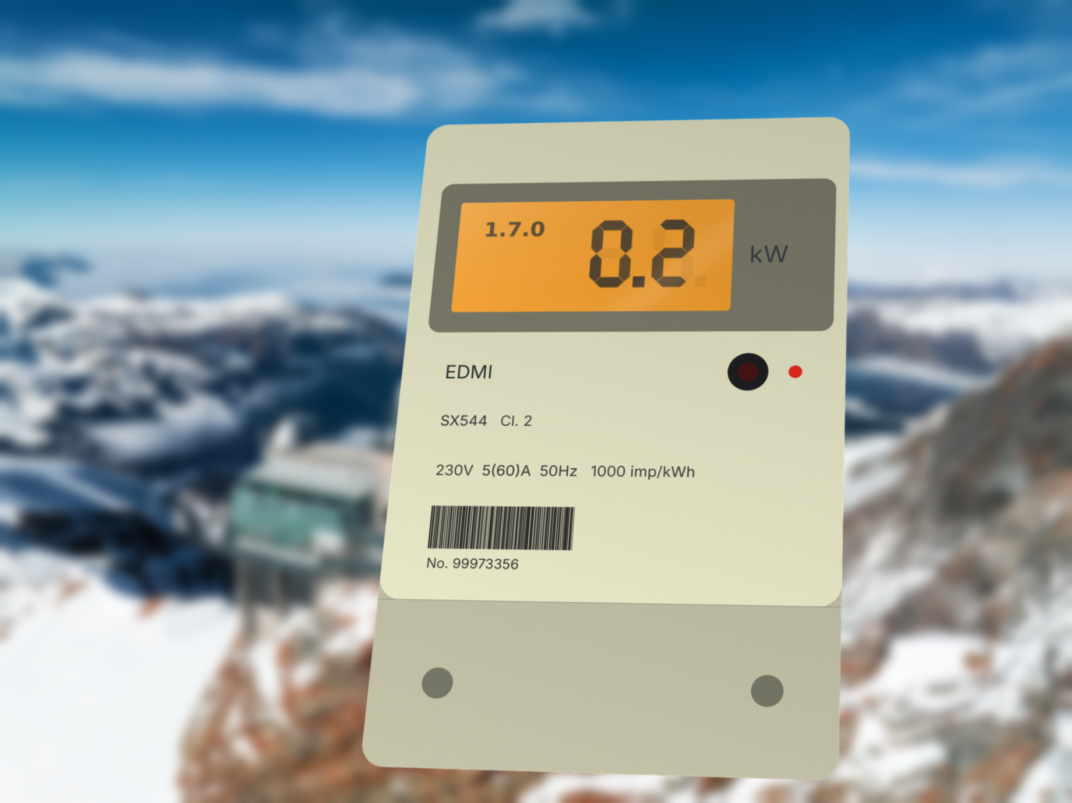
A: 0.2 kW
